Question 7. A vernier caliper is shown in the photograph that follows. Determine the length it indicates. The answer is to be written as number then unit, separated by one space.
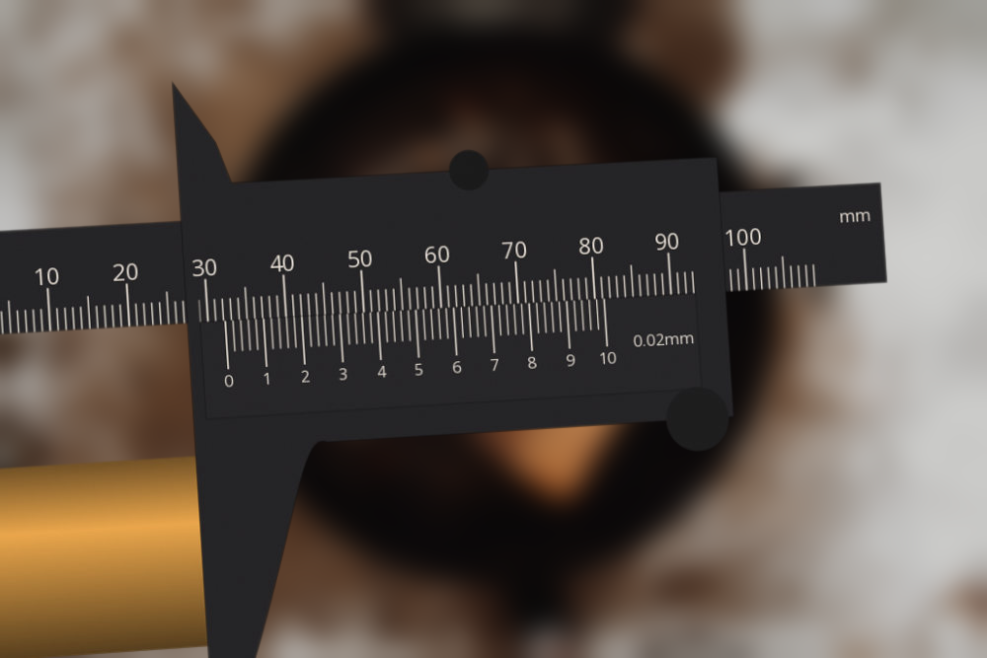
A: 32.2 mm
